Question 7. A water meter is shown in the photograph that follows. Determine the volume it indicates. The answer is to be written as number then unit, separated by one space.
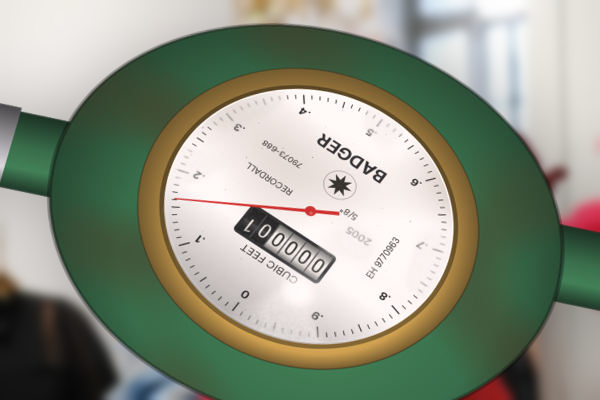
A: 1.16 ft³
